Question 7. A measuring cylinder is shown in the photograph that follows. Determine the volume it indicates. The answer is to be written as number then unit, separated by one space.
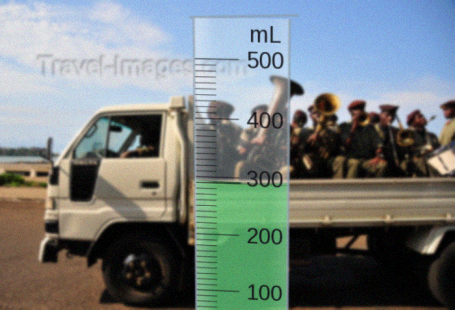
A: 290 mL
